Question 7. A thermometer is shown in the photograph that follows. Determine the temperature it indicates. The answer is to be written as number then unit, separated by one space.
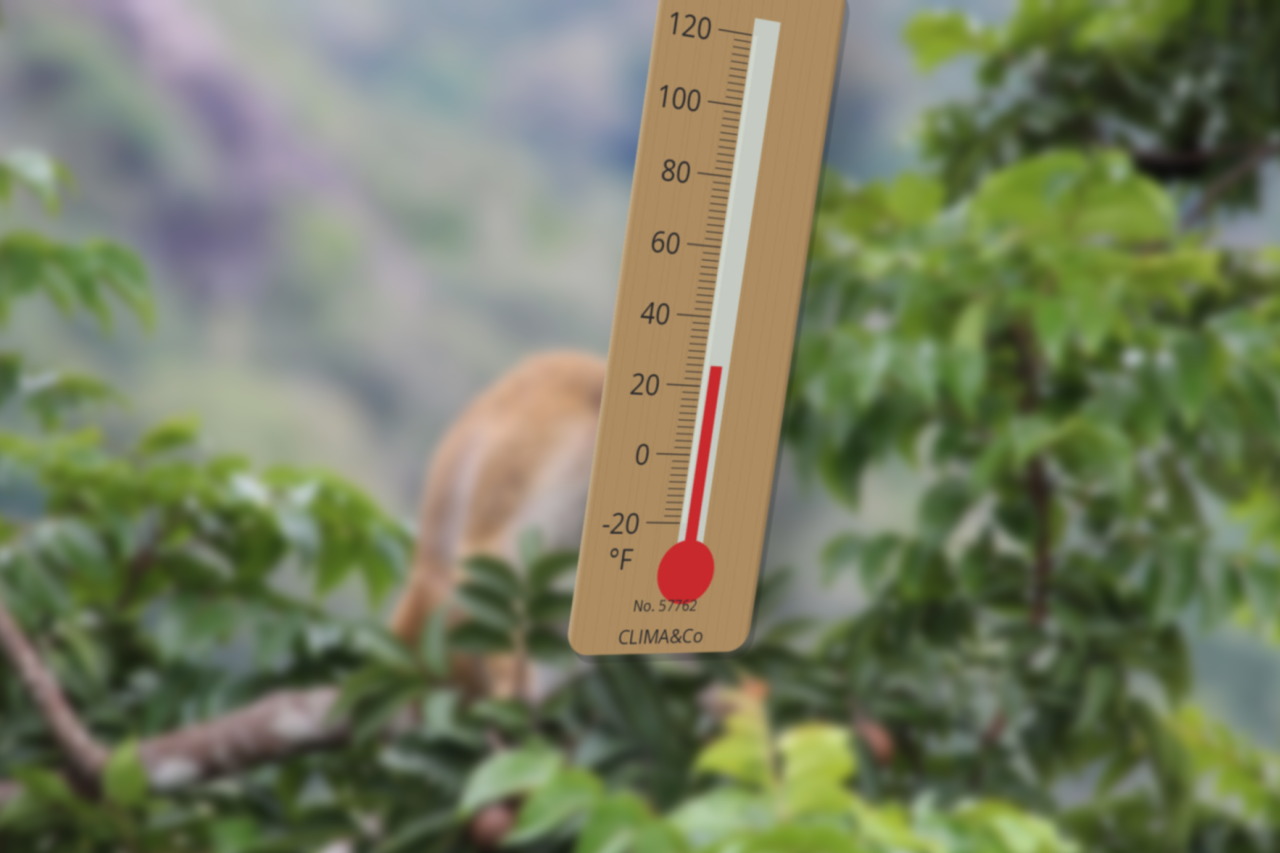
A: 26 °F
